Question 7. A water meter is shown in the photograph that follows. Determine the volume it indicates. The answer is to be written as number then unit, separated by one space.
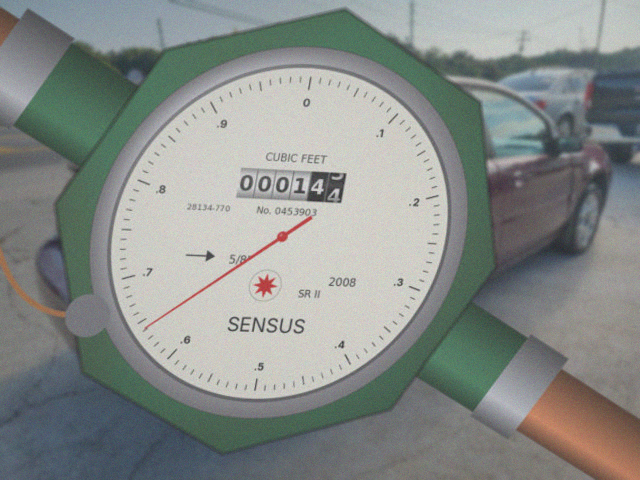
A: 143.64 ft³
